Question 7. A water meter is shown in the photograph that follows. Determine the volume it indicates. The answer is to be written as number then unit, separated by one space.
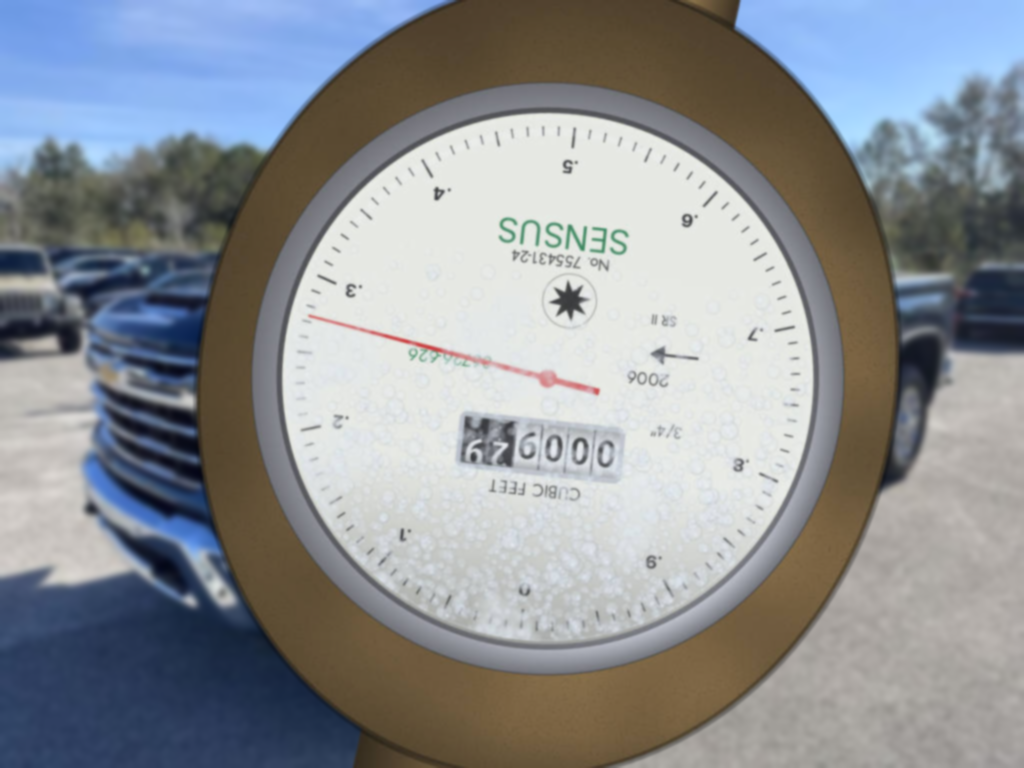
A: 929.27 ft³
